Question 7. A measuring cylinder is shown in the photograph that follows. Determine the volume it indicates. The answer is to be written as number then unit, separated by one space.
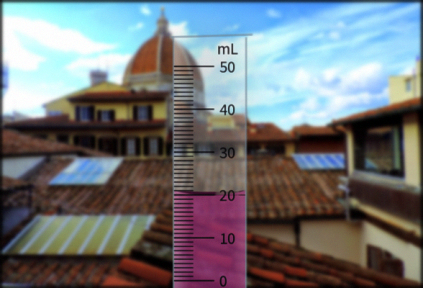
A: 20 mL
